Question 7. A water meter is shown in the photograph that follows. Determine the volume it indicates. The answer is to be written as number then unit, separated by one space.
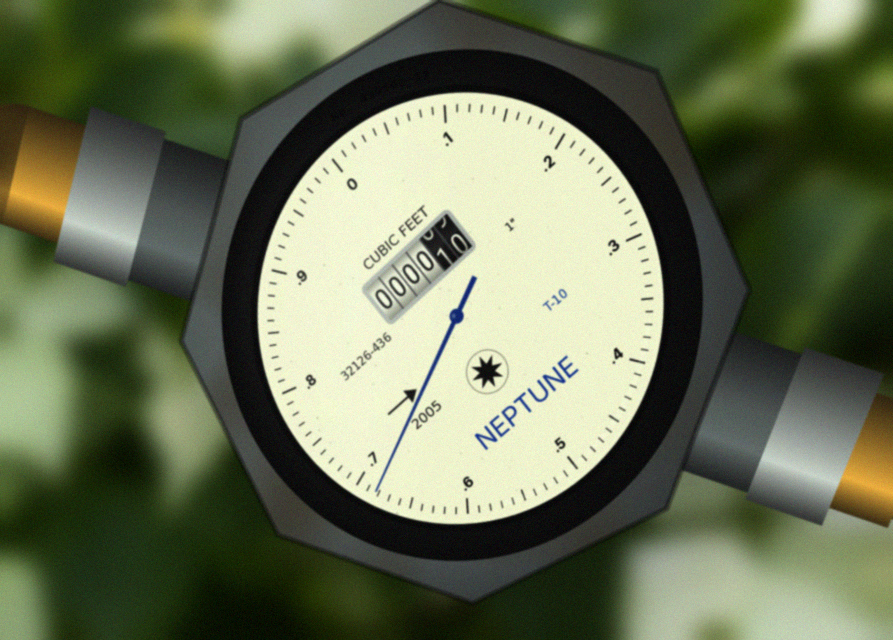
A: 9.68 ft³
